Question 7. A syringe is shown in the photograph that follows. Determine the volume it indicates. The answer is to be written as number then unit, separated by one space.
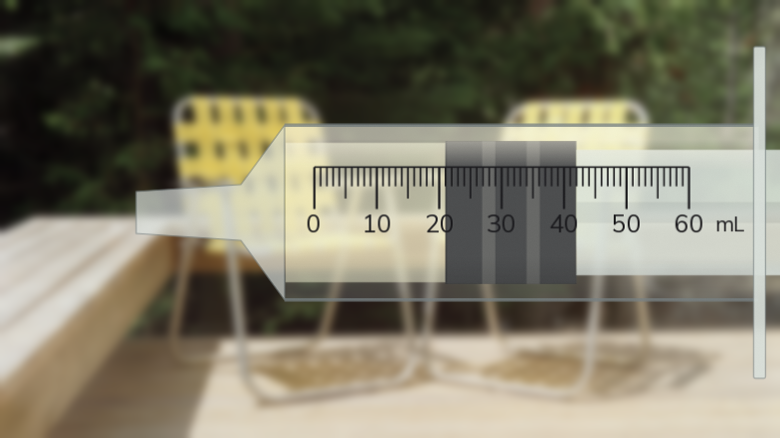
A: 21 mL
